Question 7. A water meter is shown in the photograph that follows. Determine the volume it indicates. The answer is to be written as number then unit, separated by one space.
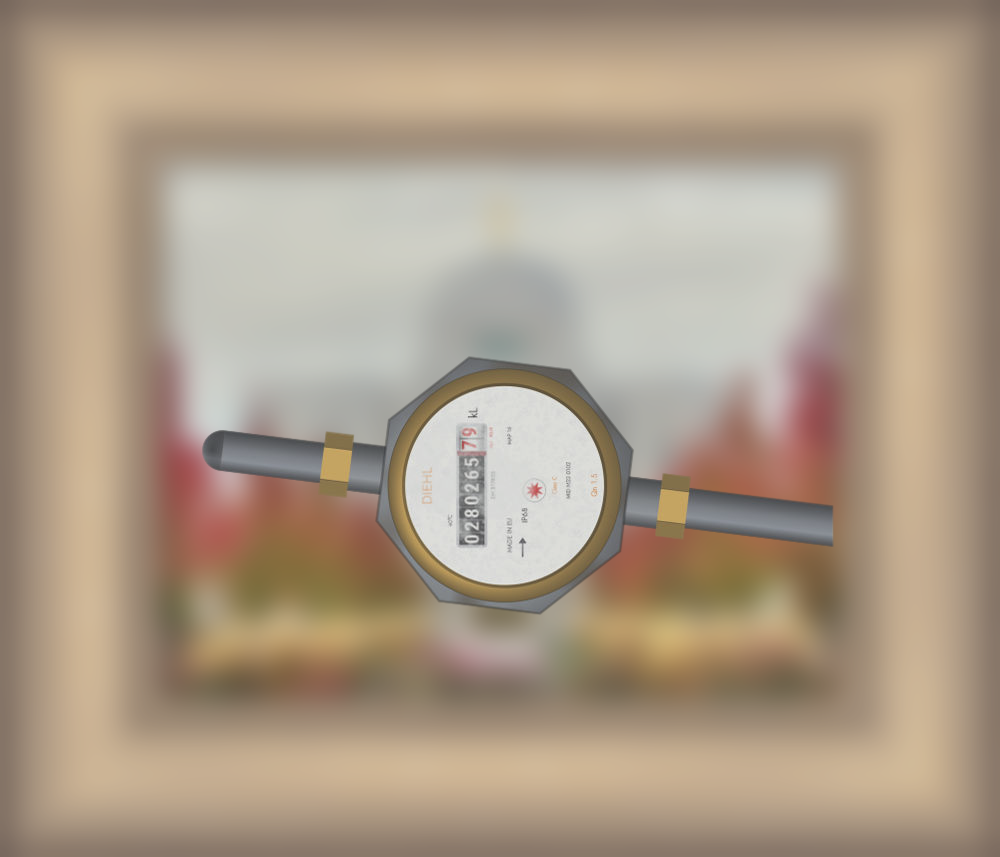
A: 280265.79 kL
